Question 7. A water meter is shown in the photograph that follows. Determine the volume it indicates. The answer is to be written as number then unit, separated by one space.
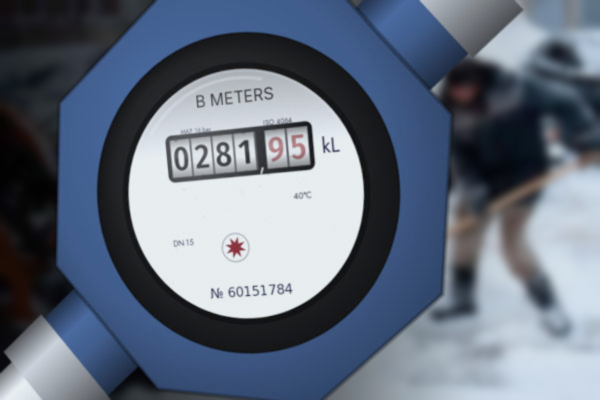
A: 281.95 kL
